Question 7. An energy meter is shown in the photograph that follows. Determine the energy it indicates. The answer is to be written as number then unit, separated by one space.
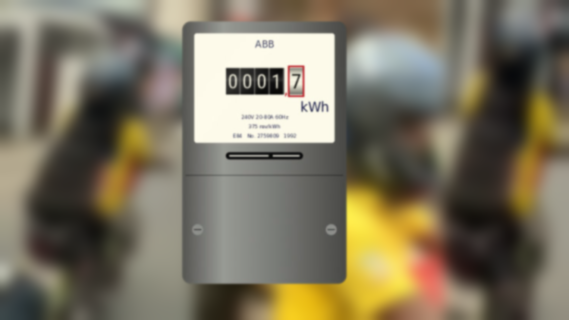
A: 1.7 kWh
